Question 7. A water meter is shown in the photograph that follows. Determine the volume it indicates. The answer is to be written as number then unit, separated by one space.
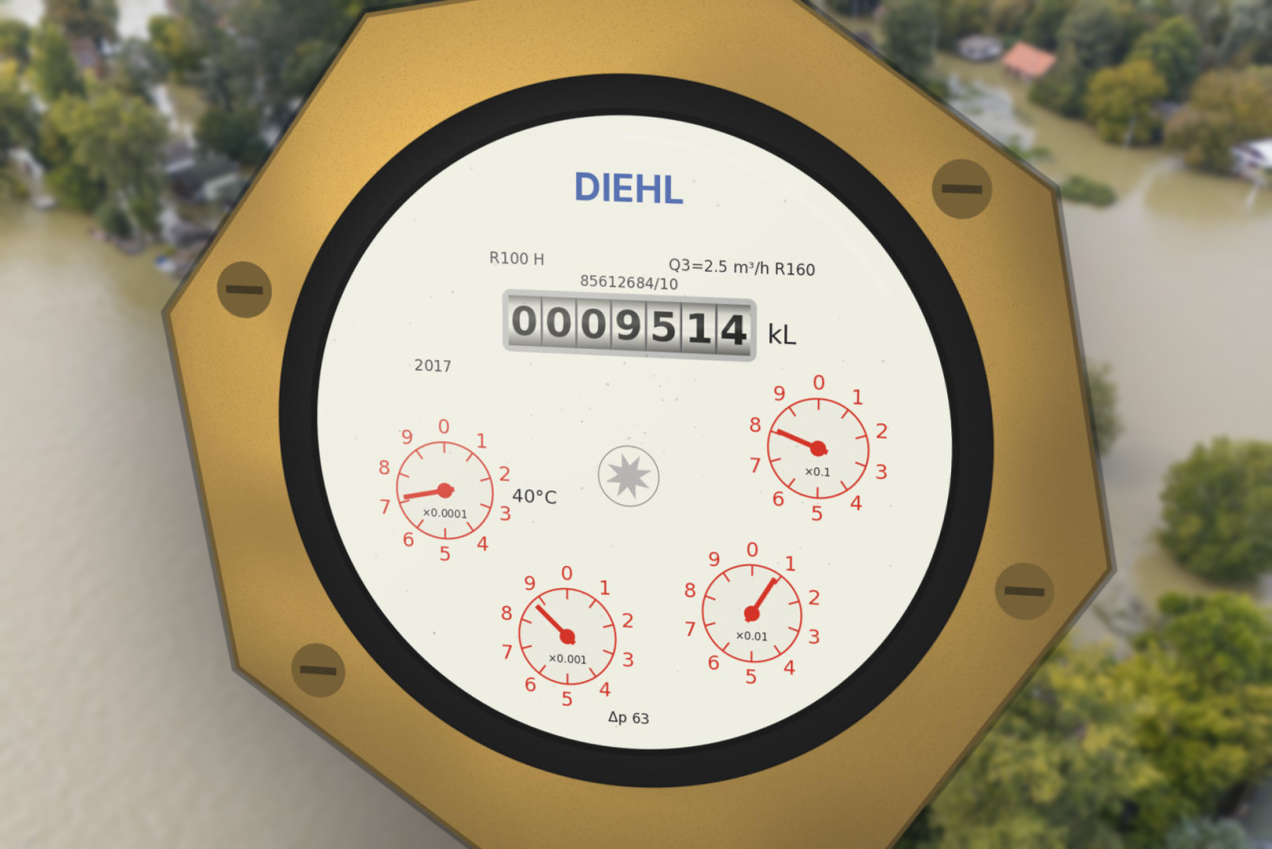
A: 9514.8087 kL
